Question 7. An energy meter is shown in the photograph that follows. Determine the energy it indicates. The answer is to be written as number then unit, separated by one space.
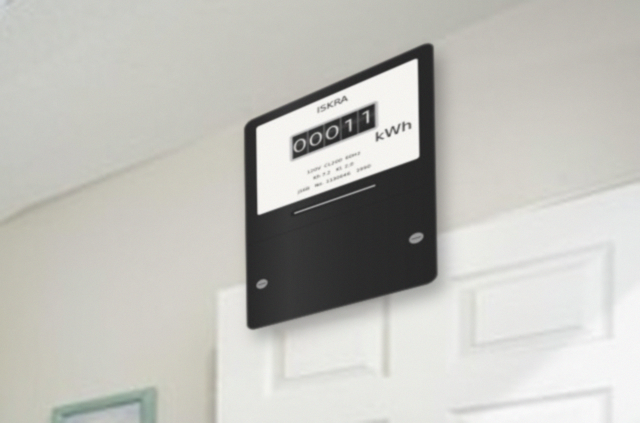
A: 11 kWh
